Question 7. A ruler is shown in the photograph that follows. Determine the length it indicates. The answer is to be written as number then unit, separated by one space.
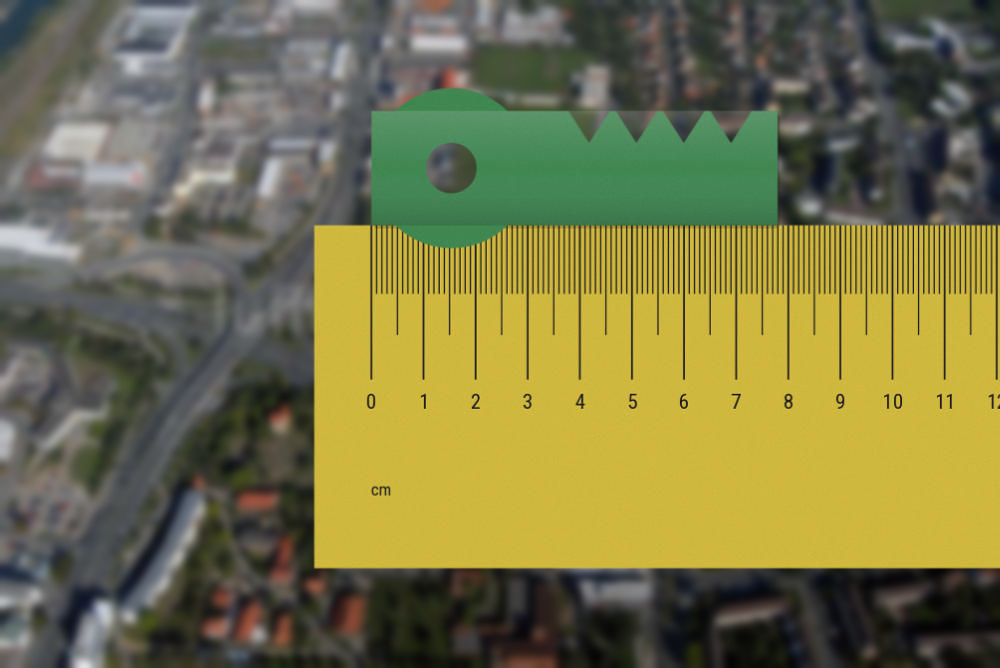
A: 7.8 cm
